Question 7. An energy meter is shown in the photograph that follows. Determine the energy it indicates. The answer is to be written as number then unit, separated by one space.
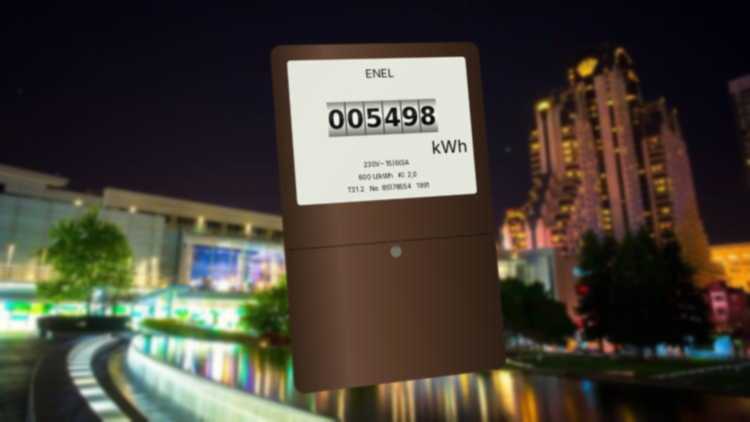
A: 5498 kWh
